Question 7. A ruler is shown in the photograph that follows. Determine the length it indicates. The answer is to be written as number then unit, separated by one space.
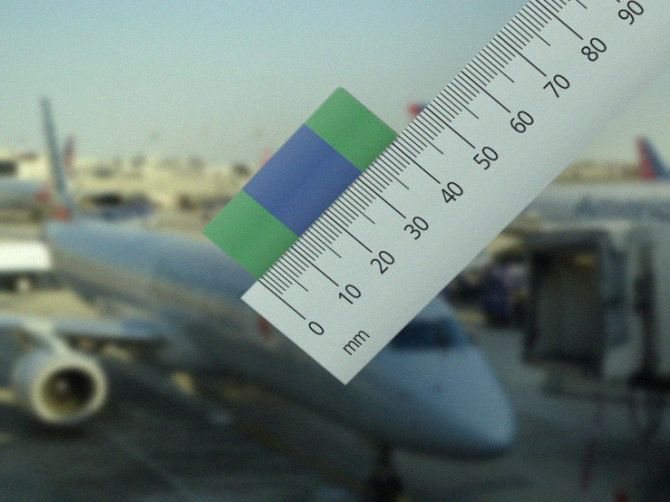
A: 42 mm
